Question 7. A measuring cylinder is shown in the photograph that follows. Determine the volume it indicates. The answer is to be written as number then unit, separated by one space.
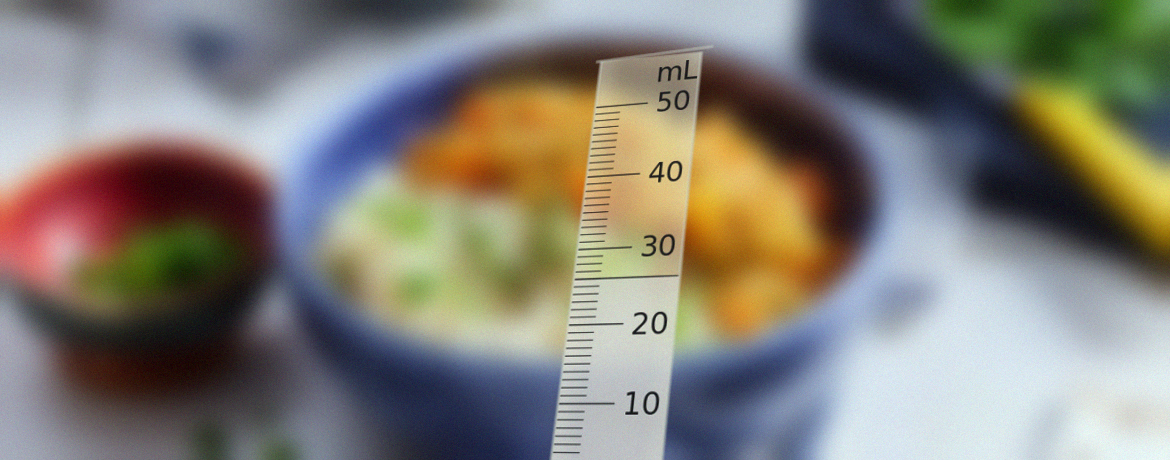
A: 26 mL
